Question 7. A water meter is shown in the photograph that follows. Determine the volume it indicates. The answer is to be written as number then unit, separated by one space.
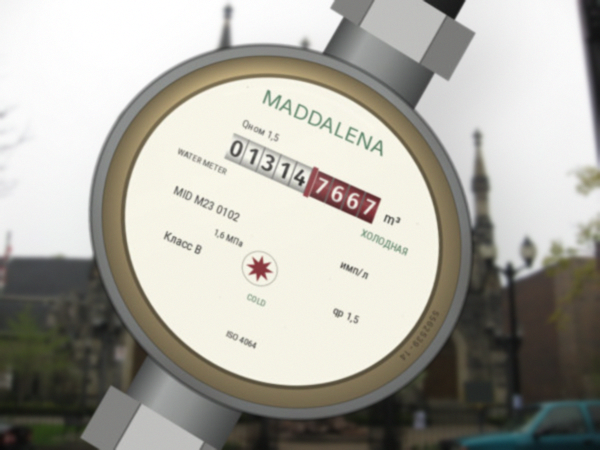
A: 1314.7667 m³
